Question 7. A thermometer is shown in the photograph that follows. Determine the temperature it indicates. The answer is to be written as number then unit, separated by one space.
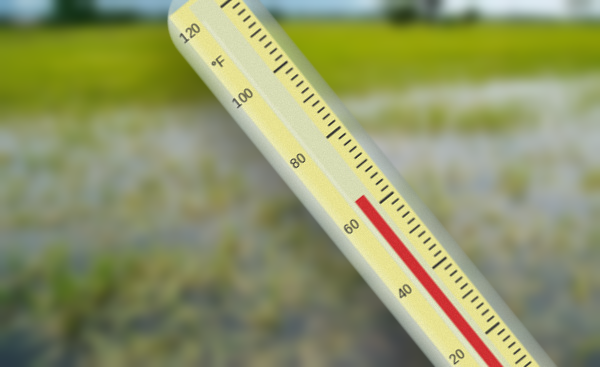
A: 64 °F
